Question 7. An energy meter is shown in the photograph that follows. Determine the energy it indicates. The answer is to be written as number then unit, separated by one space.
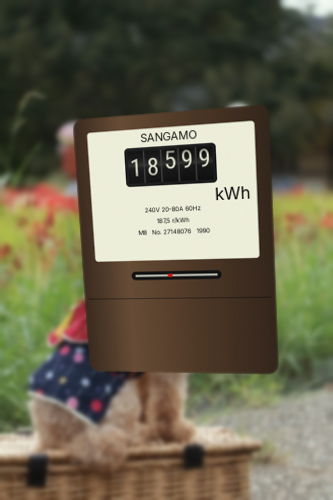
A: 18599 kWh
